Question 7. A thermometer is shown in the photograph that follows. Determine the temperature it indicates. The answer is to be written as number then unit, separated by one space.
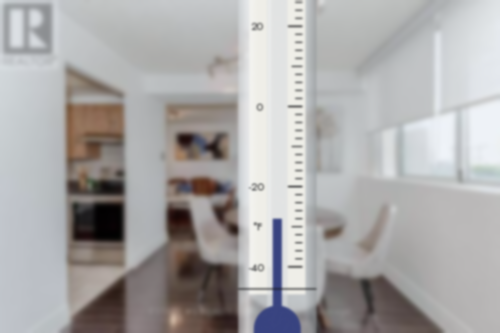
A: -28 °F
